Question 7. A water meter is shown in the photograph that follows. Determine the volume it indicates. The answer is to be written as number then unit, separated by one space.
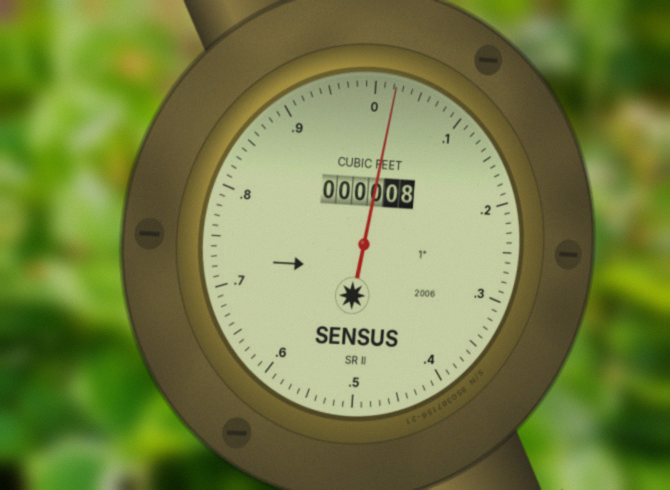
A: 8.02 ft³
